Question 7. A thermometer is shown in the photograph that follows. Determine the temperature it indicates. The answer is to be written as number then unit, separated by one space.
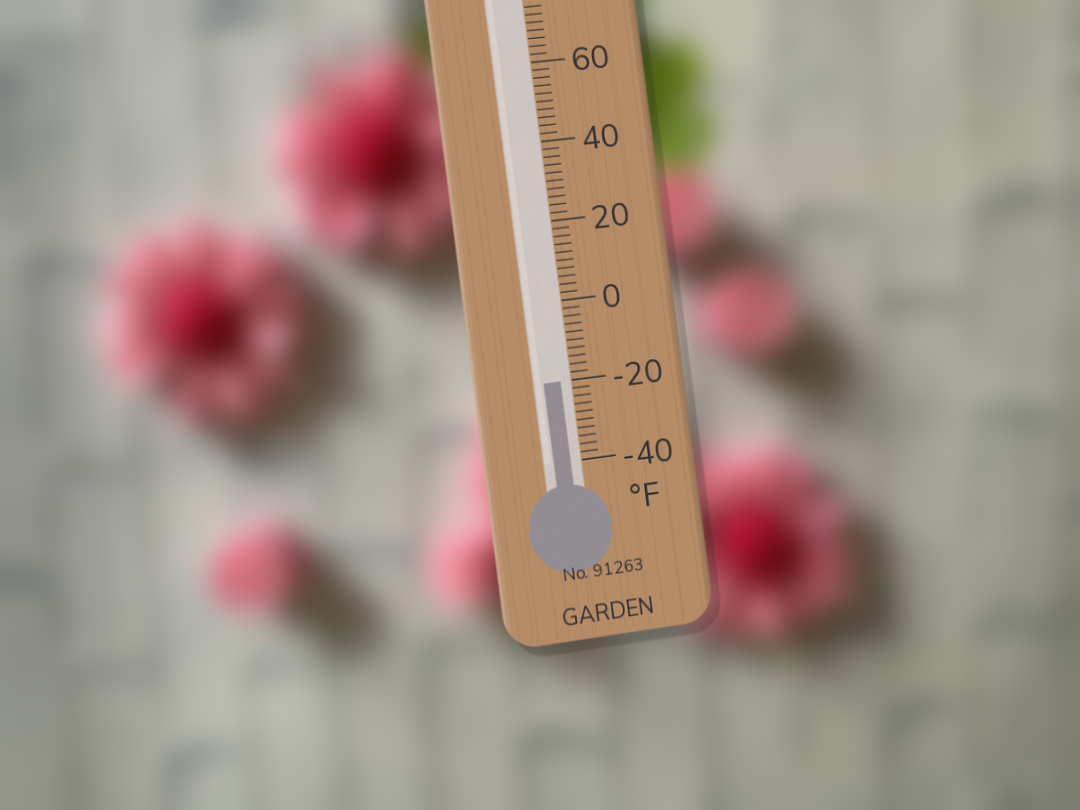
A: -20 °F
